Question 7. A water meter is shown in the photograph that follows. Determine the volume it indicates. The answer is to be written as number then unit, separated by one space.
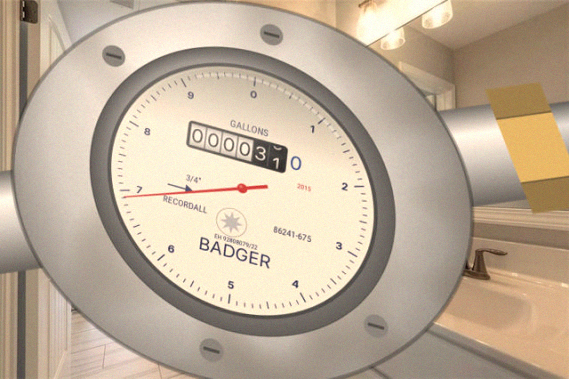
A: 306.9 gal
